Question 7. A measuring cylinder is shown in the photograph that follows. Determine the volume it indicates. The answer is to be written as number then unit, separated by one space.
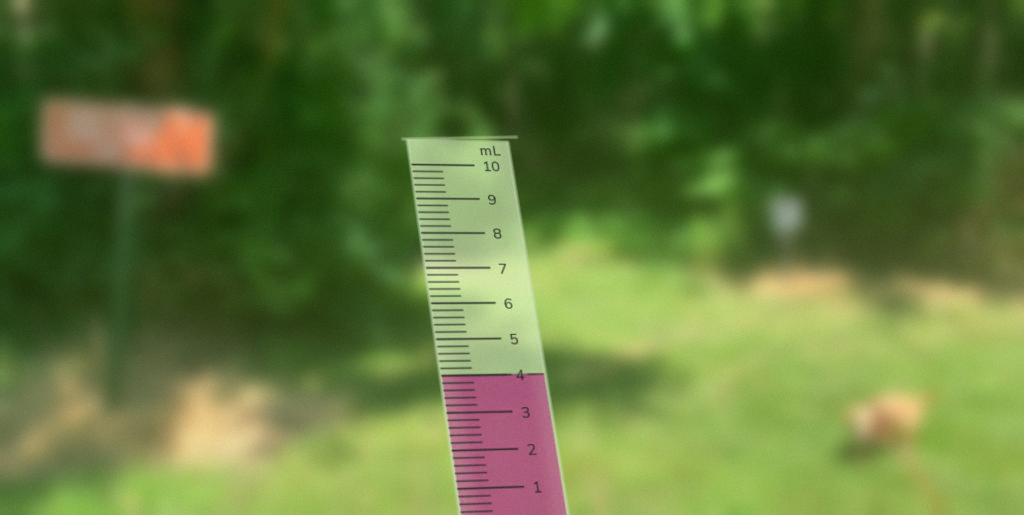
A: 4 mL
